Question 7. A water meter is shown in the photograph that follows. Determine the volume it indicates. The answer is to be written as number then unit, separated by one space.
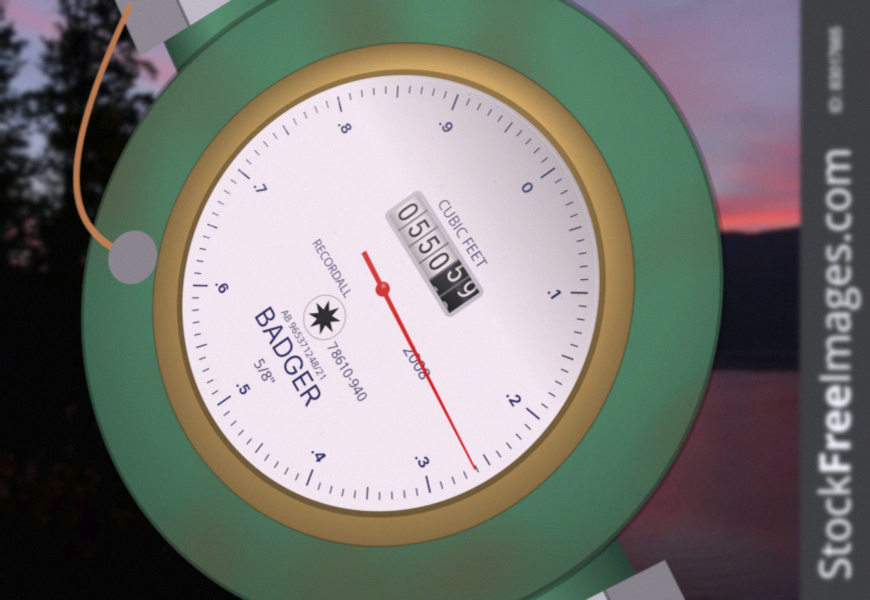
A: 55059.26 ft³
